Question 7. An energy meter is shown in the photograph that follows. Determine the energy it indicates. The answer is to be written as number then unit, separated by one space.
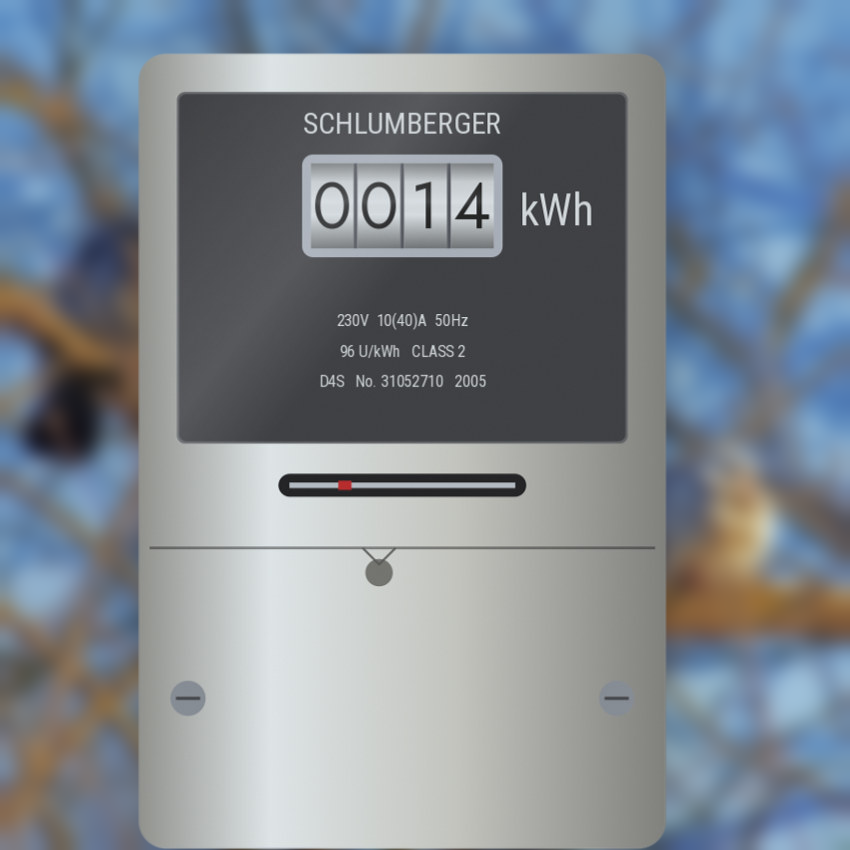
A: 14 kWh
